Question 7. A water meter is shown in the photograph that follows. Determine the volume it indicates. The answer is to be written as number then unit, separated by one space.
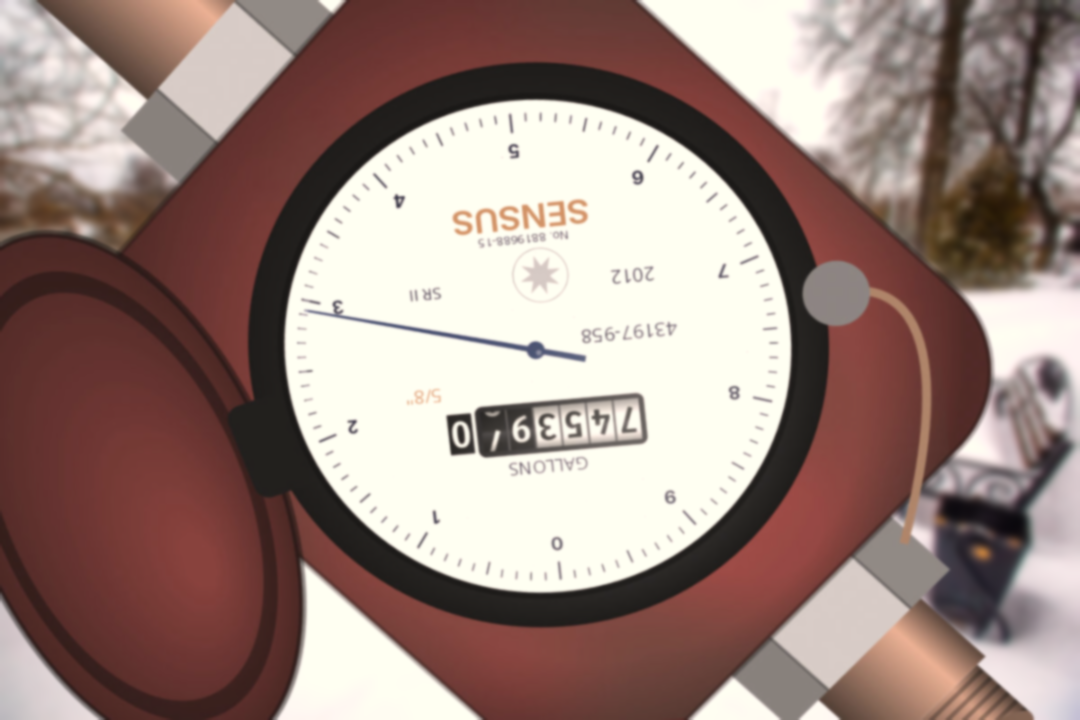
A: 7453972.9 gal
